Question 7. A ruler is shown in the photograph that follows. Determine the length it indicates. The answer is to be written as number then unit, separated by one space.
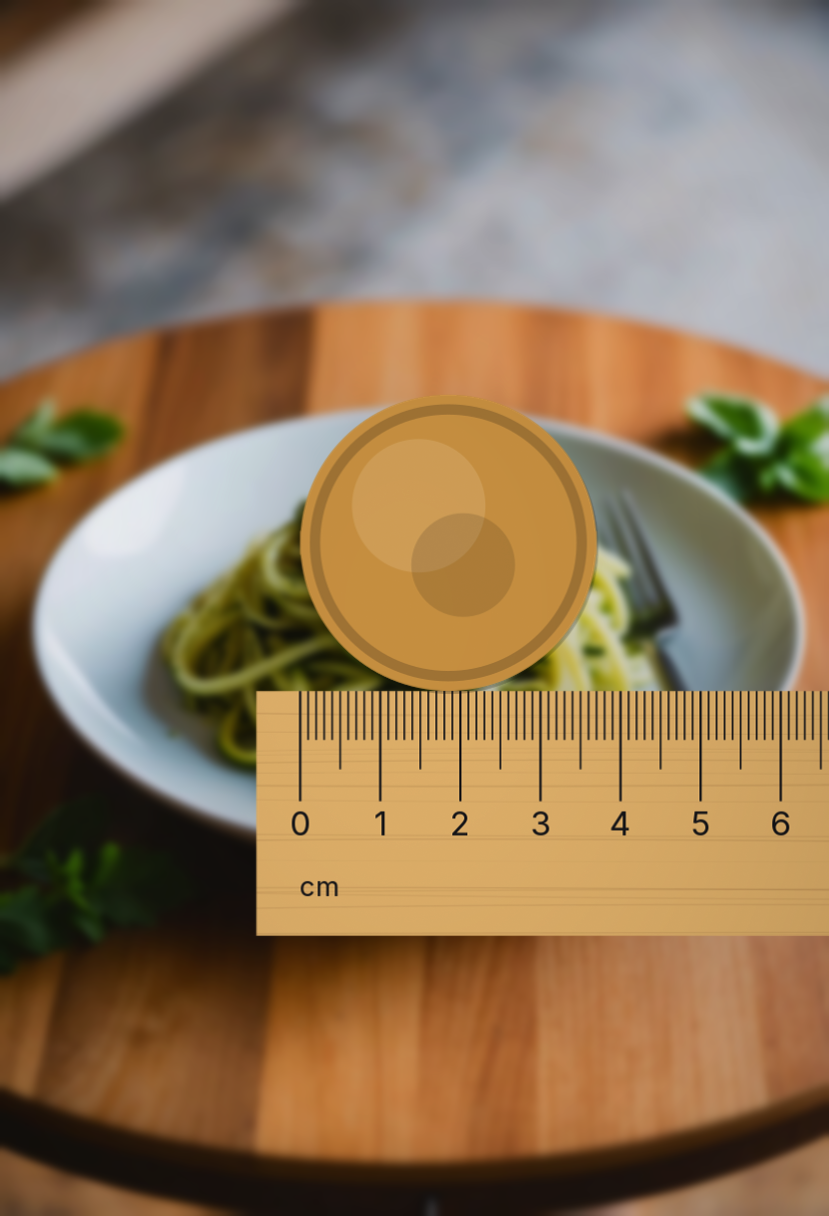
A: 3.7 cm
